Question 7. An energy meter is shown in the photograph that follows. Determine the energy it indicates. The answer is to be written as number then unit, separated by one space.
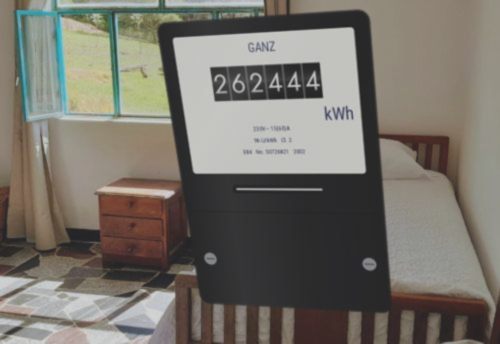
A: 262444 kWh
